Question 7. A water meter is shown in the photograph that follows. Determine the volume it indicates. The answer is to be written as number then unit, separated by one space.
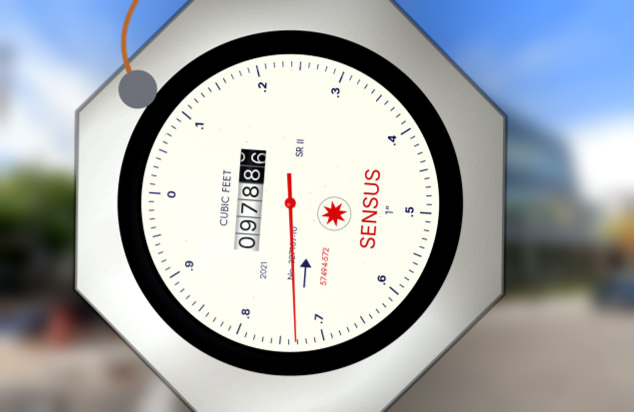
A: 97885.73 ft³
